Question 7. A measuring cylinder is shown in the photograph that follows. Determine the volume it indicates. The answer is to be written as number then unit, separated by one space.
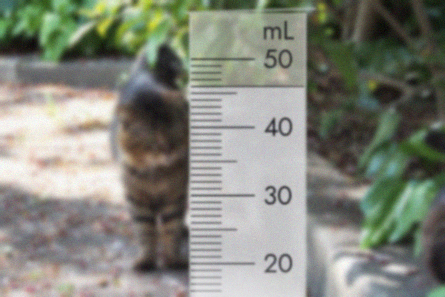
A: 46 mL
